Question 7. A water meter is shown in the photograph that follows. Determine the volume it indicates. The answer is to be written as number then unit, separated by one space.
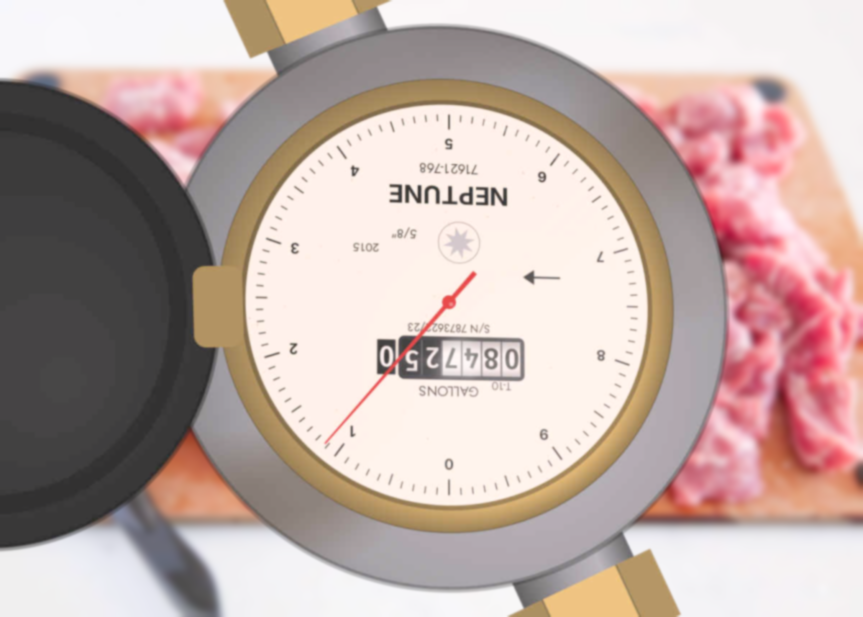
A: 847251.1 gal
